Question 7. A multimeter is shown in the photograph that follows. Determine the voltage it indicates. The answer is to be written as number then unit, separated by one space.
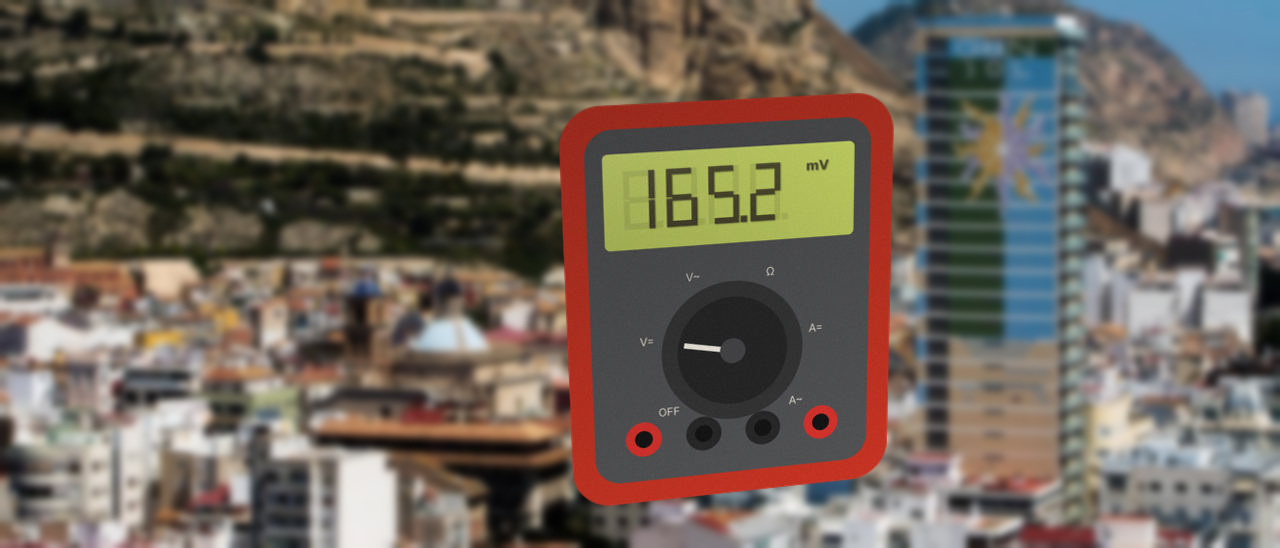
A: 165.2 mV
